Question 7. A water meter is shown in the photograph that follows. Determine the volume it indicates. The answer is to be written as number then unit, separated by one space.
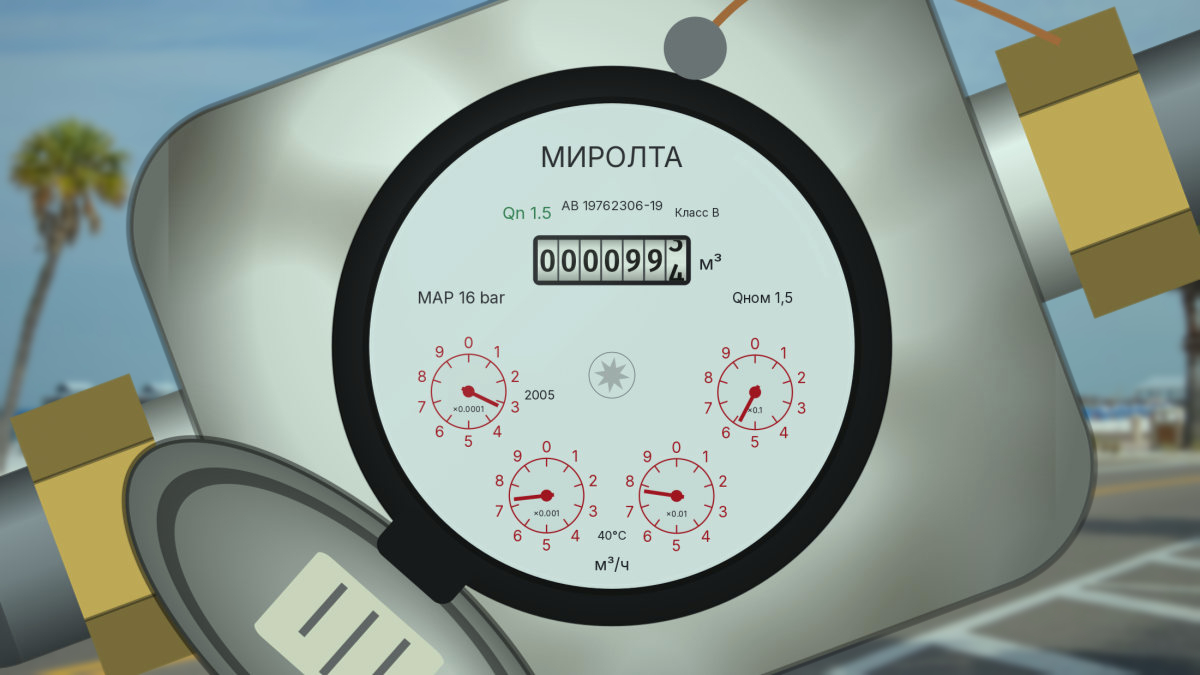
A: 993.5773 m³
